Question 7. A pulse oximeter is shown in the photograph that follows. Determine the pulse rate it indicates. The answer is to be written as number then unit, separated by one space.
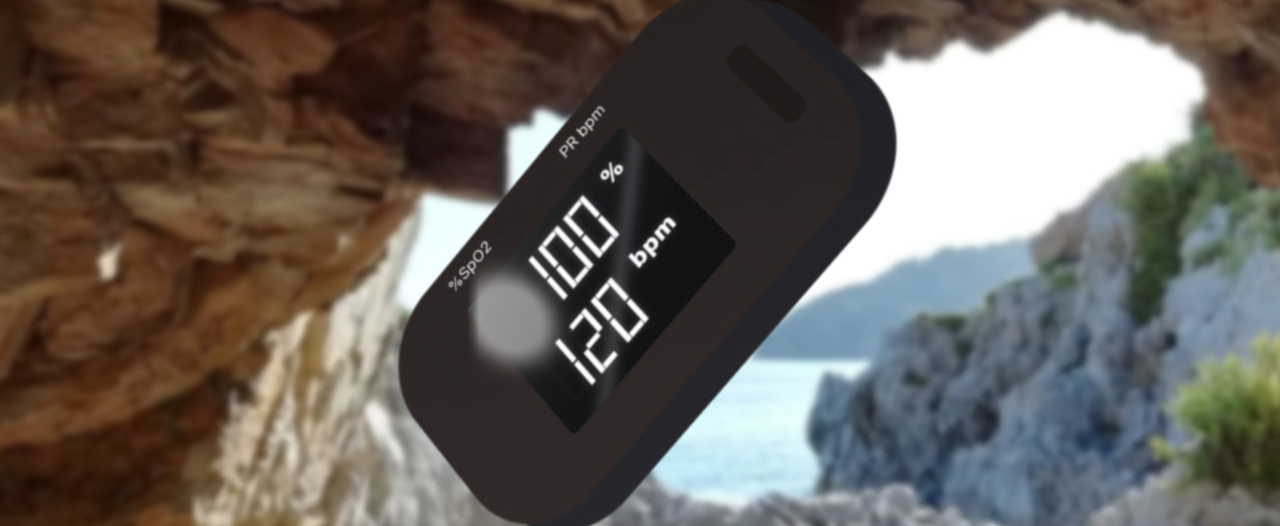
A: 120 bpm
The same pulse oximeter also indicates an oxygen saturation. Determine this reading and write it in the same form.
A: 100 %
